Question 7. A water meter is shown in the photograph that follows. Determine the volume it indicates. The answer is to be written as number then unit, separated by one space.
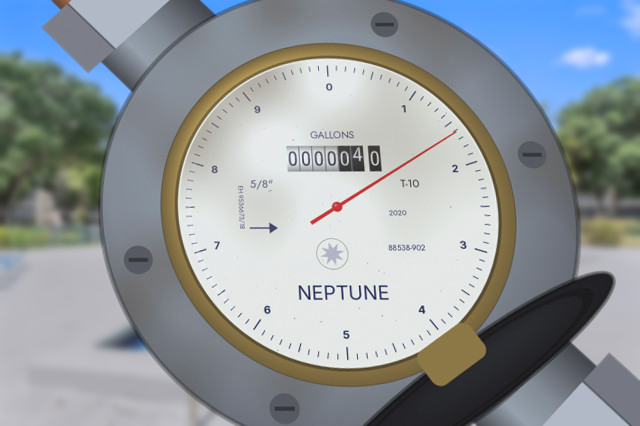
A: 41.6 gal
